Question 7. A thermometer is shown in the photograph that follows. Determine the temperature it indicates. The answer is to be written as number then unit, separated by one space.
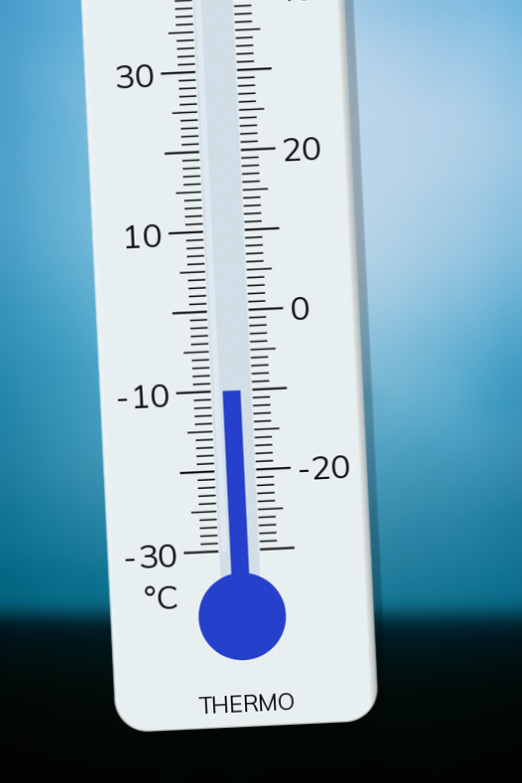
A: -10 °C
